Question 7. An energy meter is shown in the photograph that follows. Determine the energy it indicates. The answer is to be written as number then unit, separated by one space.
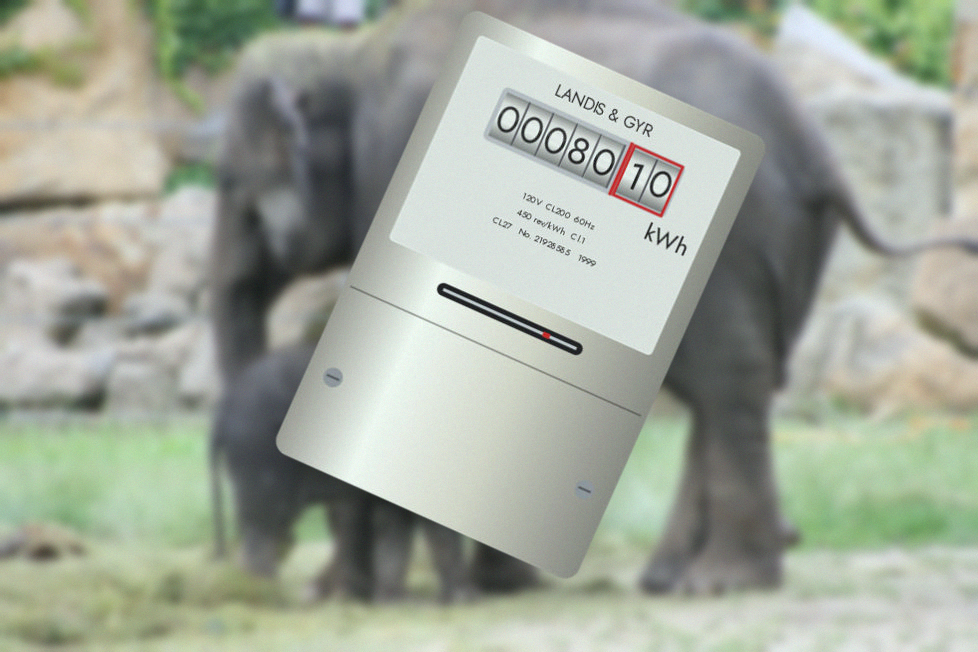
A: 80.10 kWh
